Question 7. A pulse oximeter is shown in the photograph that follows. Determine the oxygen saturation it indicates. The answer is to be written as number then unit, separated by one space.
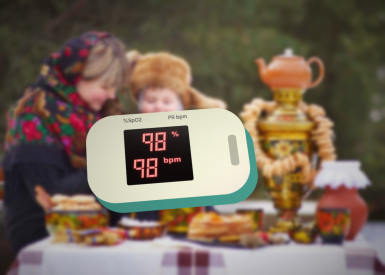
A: 98 %
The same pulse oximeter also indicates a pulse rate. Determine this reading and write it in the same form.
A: 98 bpm
